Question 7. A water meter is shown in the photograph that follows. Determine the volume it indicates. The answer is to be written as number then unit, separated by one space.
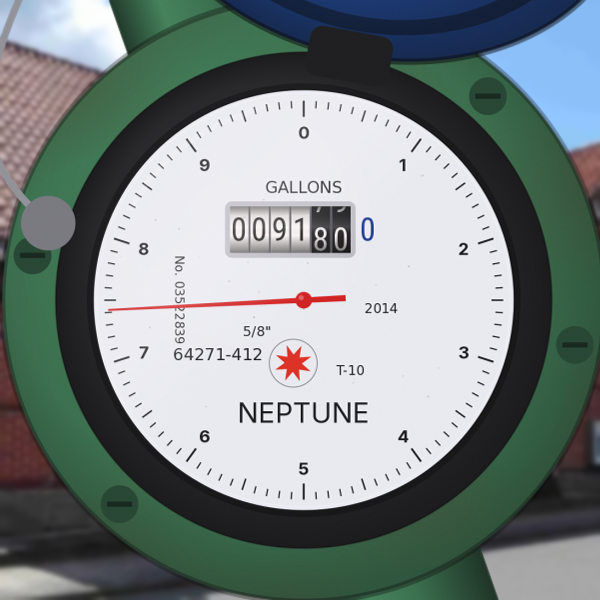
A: 91797.4 gal
